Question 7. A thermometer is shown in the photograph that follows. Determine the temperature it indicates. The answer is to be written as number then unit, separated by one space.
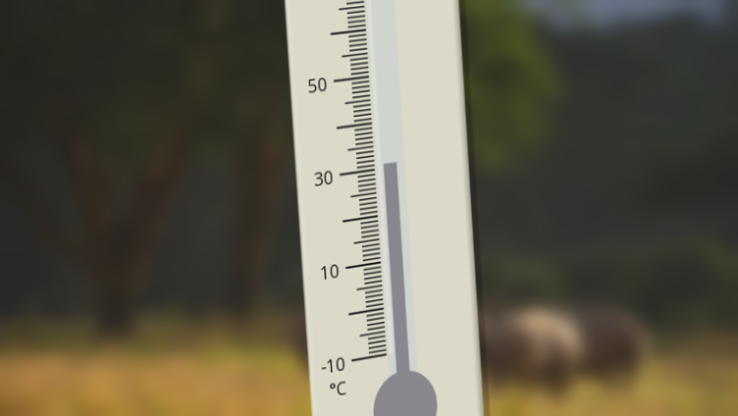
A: 31 °C
